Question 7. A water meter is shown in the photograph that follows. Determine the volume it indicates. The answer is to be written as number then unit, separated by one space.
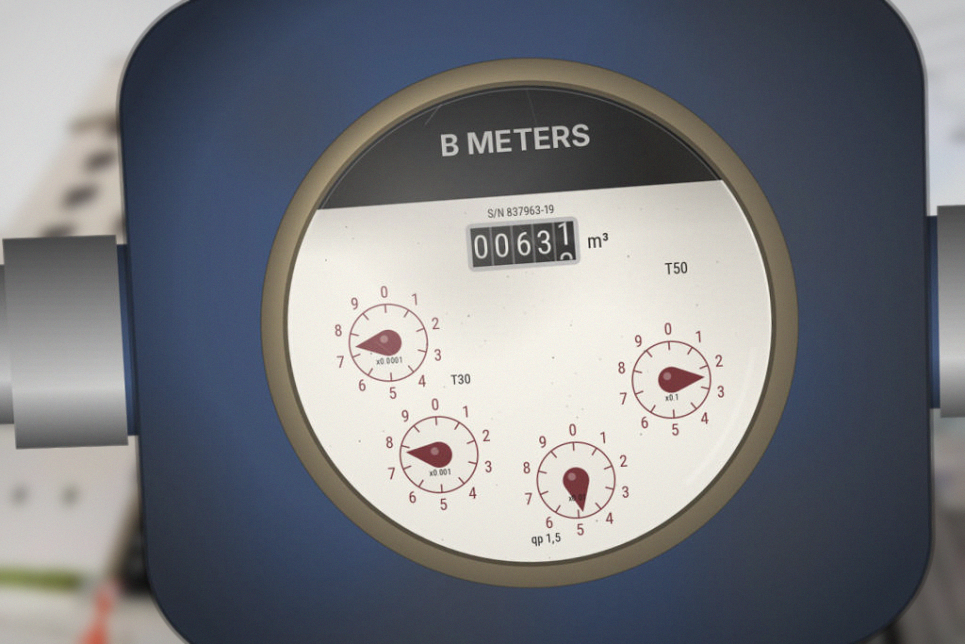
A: 631.2477 m³
